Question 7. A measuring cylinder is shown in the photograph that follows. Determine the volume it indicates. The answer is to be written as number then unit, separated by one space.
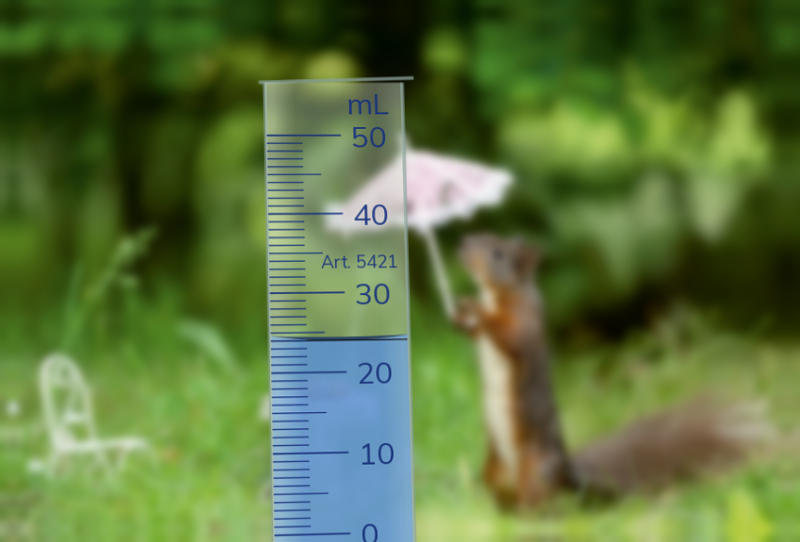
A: 24 mL
